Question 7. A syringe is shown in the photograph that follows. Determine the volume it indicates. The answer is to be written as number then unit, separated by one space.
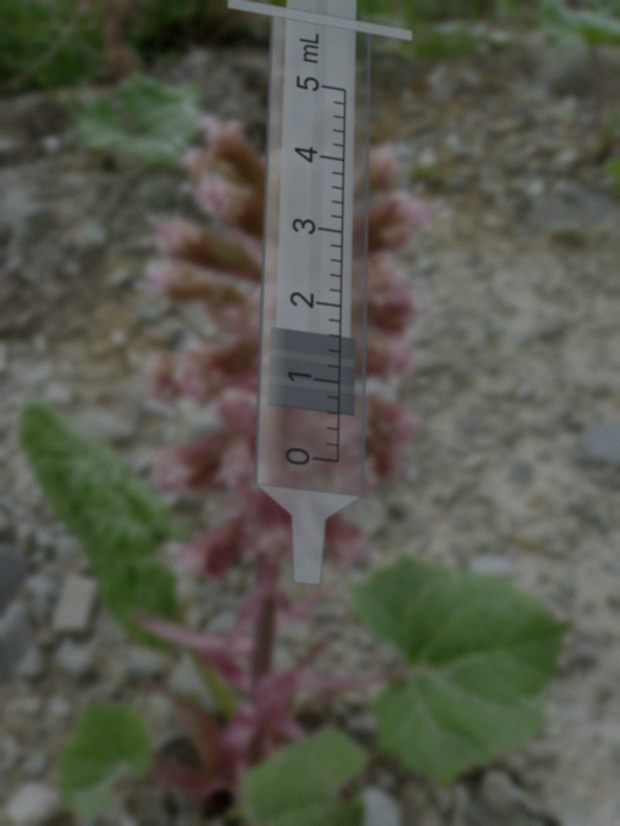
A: 0.6 mL
